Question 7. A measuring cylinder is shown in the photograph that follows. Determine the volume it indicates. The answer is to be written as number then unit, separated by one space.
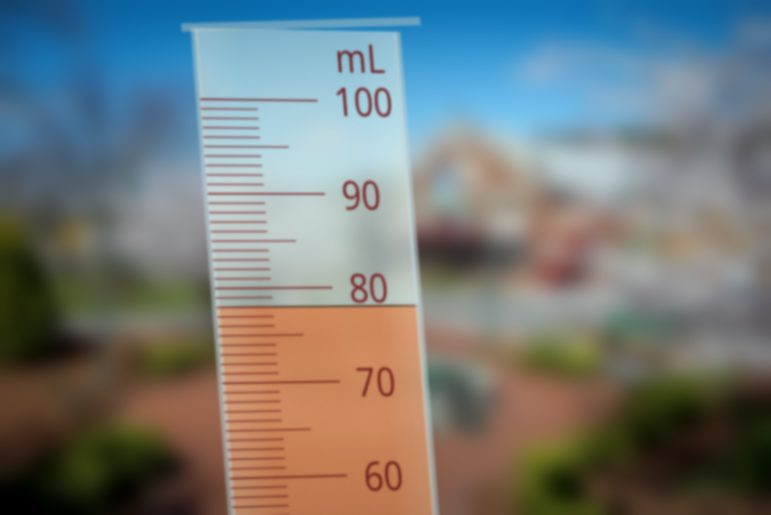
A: 78 mL
